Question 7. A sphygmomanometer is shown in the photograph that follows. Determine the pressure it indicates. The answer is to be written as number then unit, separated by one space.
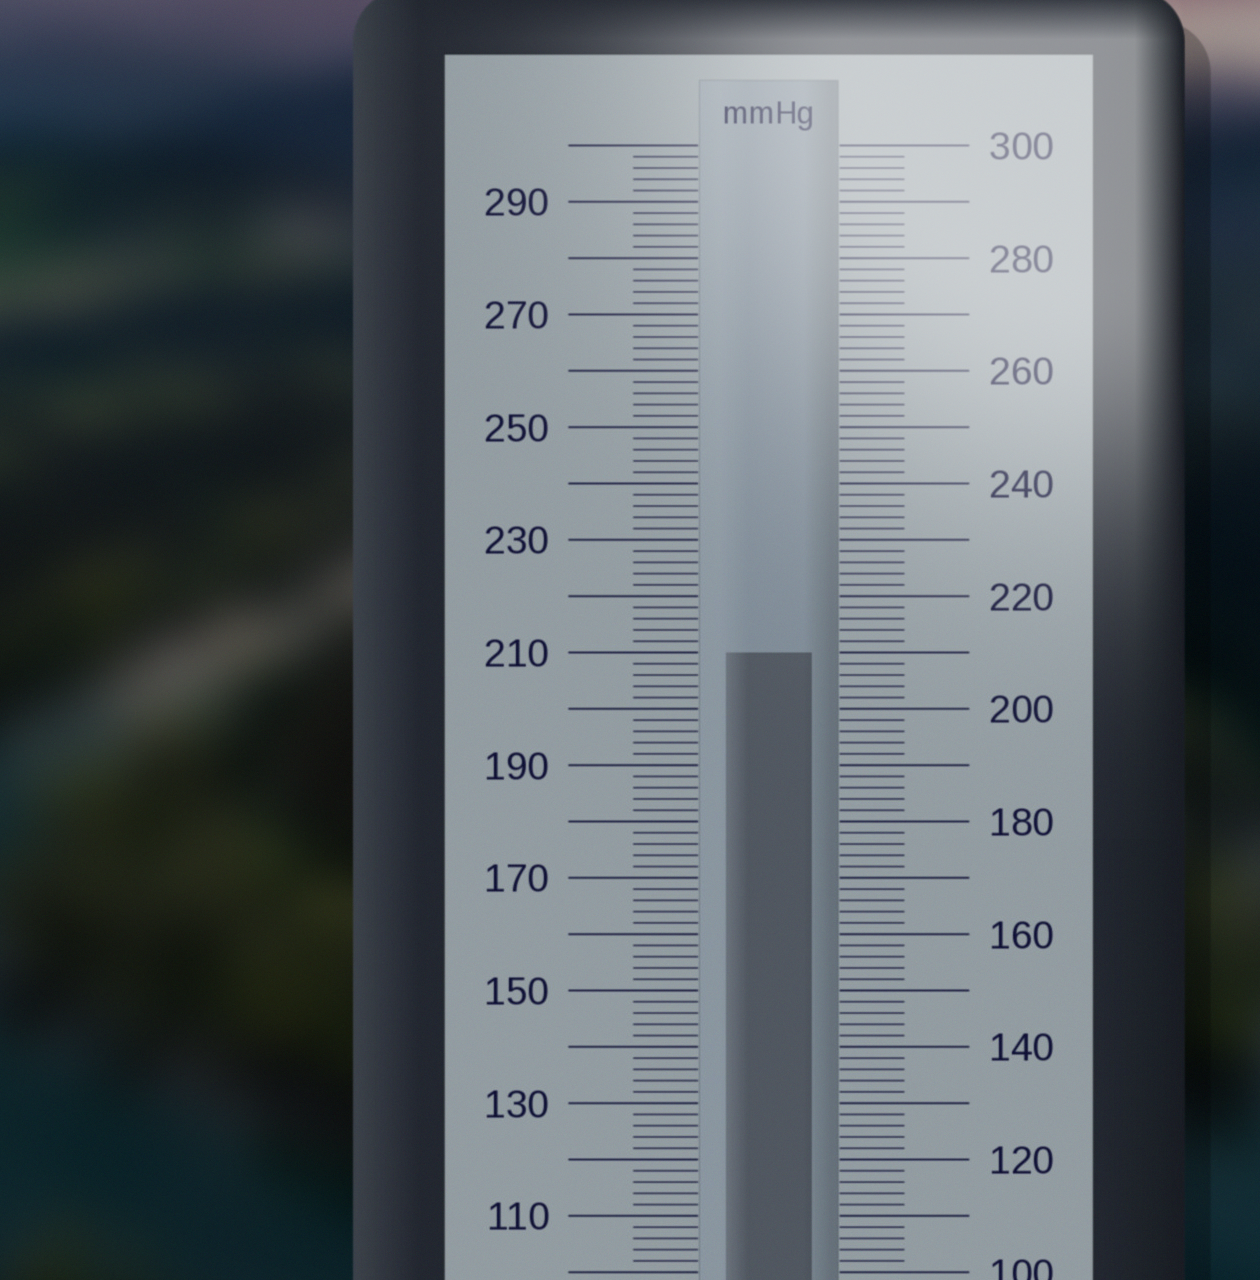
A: 210 mmHg
